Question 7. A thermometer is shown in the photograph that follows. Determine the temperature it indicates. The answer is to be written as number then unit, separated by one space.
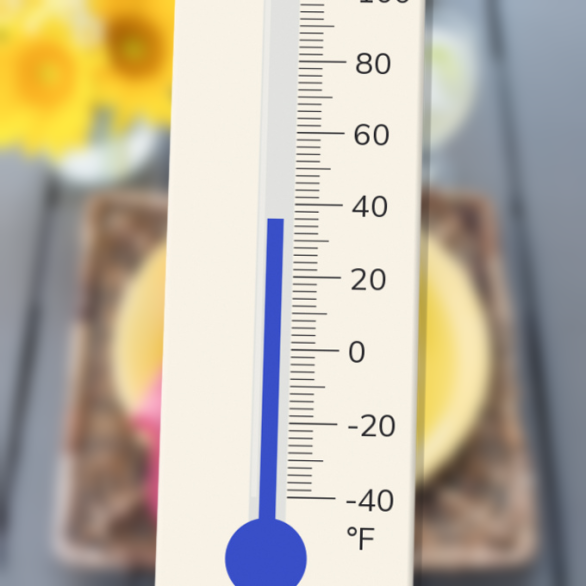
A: 36 °F
